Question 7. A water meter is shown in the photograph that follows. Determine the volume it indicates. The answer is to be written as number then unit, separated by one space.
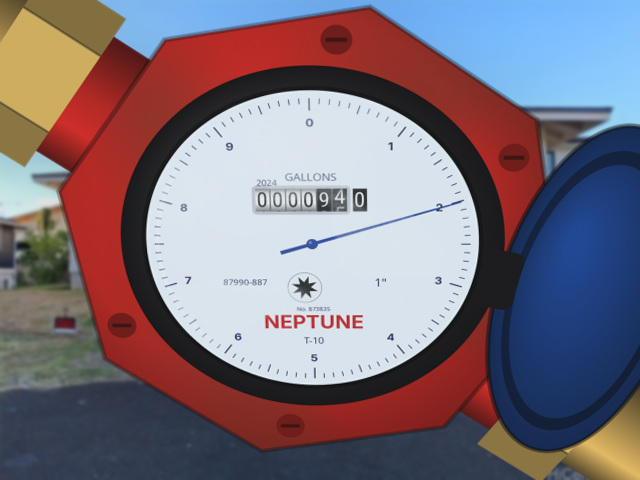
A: 942.0 gal
